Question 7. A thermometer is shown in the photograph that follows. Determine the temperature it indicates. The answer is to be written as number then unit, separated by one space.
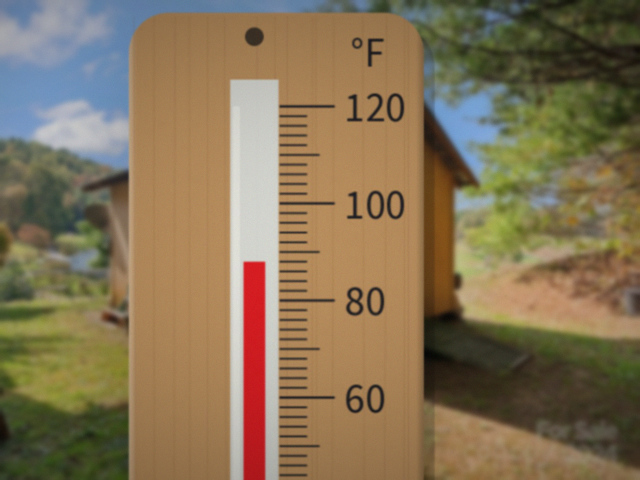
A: 88 °F
